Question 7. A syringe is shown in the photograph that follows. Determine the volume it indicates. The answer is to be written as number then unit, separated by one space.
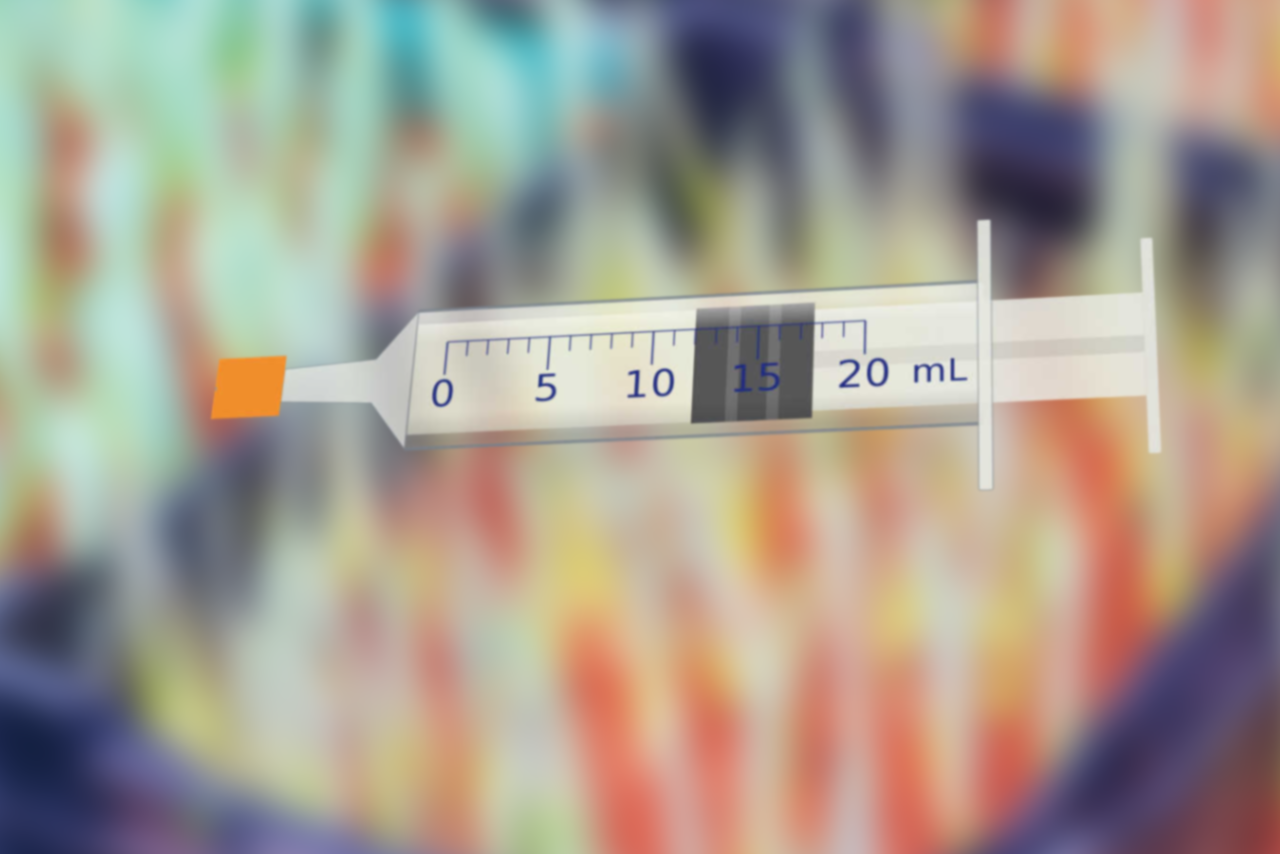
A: 12 mL
